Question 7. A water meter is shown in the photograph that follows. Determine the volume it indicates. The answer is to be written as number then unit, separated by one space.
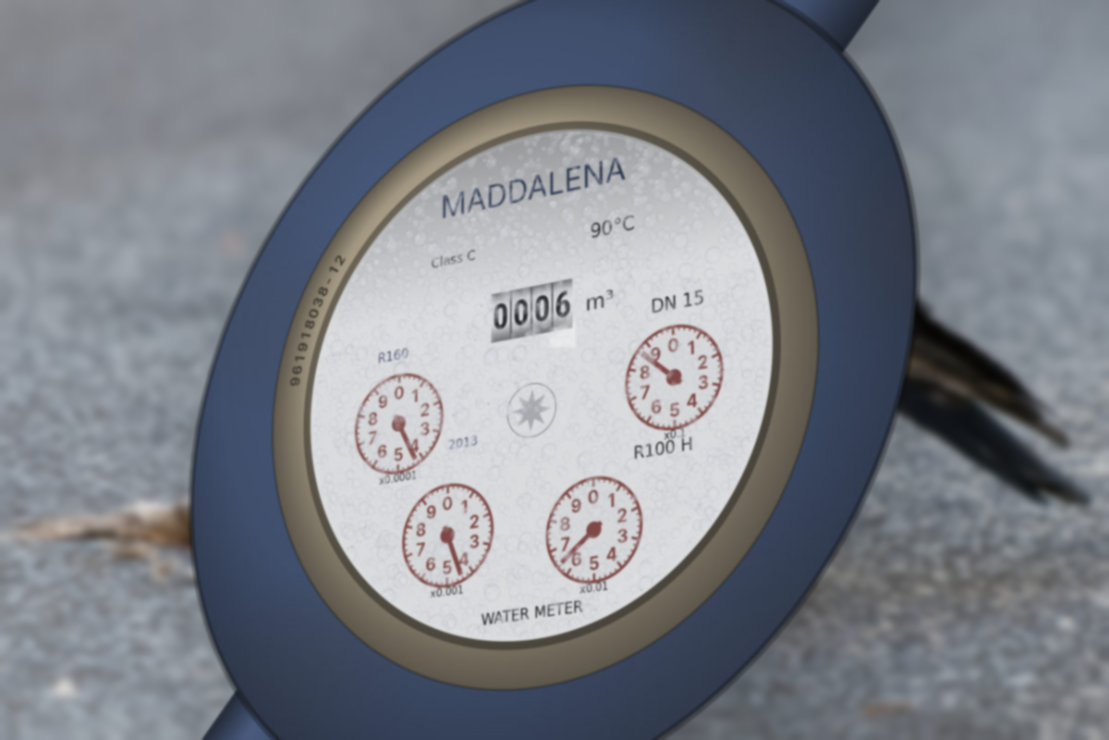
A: 6.8644 m³
